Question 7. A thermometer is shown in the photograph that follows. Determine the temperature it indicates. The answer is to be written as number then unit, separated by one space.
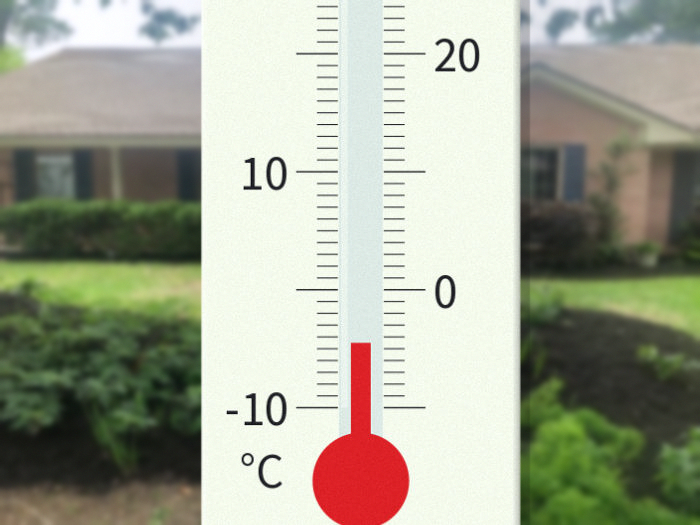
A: -4.5 °C
